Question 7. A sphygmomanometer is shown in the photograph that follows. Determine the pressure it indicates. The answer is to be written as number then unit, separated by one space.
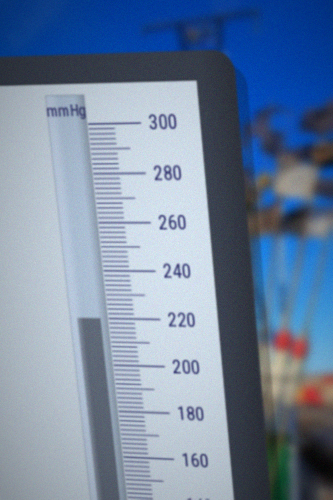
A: 220 mmHg
